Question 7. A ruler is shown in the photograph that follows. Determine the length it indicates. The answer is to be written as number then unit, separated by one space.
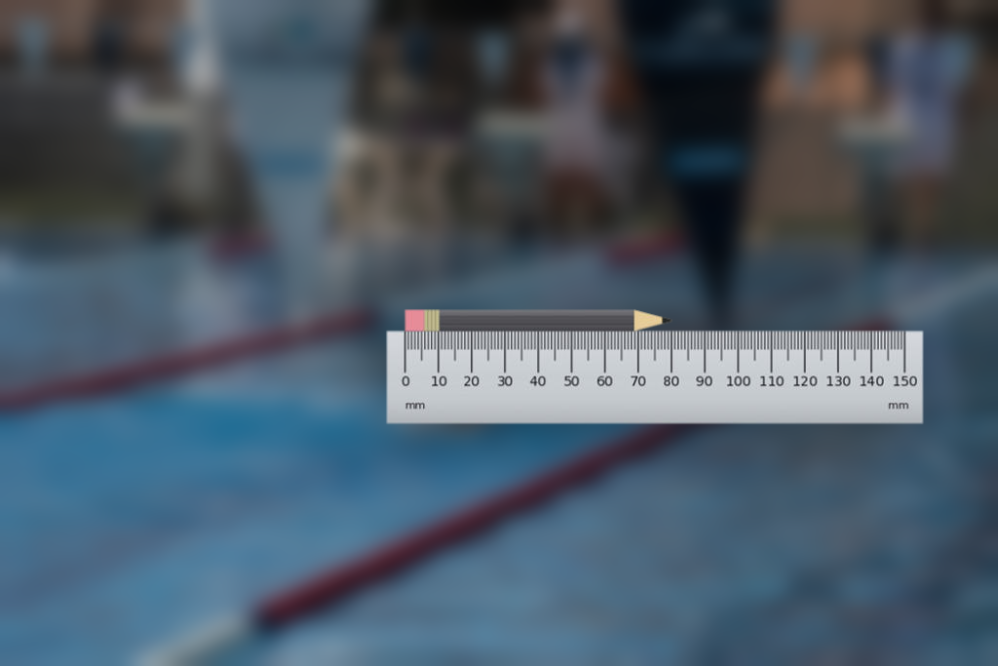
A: 80 mm
